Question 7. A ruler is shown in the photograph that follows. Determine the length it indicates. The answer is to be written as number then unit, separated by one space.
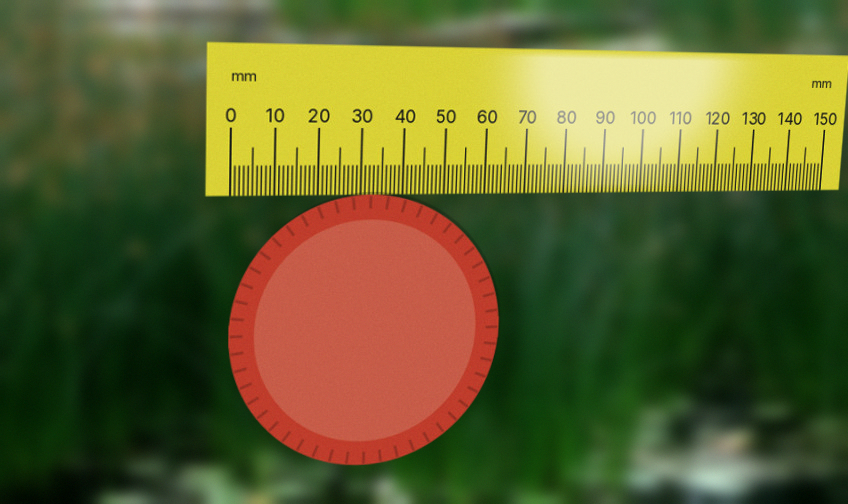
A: 65 mm
